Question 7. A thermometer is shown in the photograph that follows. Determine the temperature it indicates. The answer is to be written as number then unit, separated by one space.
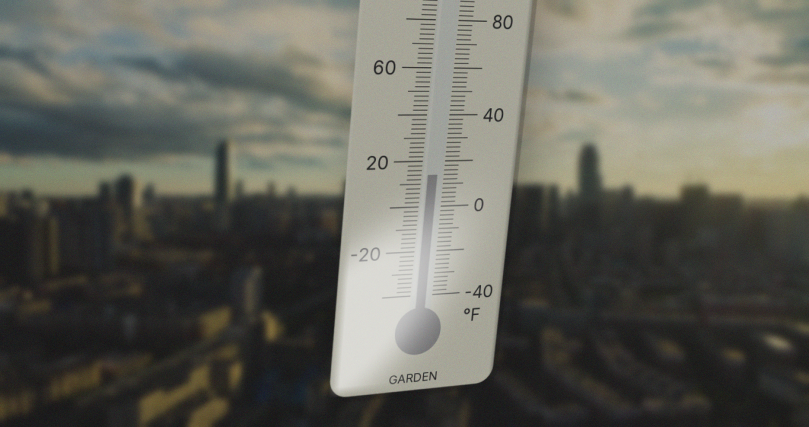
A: 14 °F
